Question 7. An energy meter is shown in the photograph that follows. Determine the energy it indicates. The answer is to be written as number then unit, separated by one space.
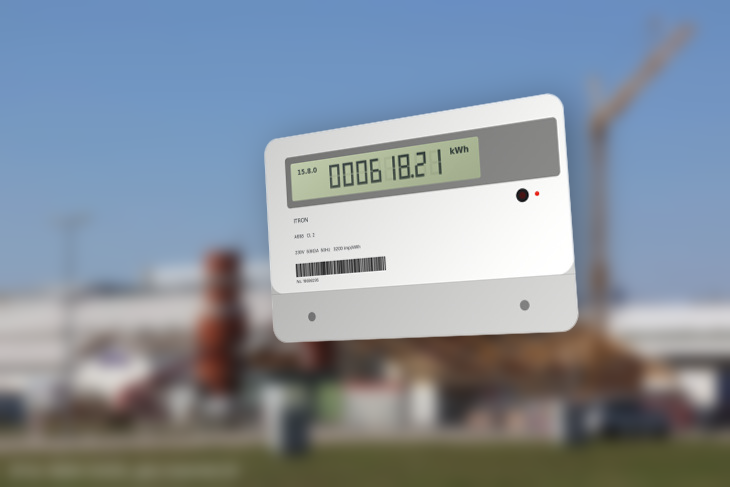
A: 618.21 kWh
